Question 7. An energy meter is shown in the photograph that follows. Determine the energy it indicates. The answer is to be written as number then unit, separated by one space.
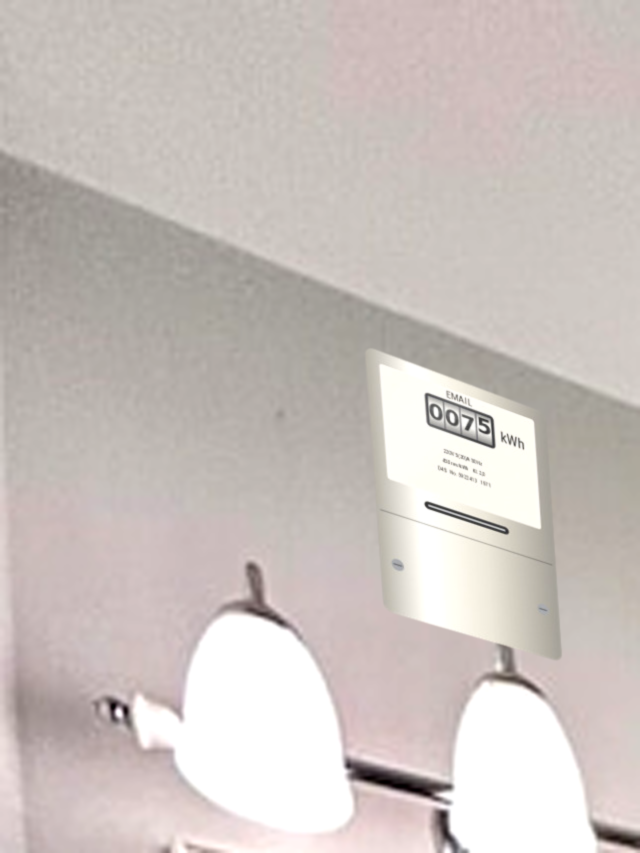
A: 75 kWh
